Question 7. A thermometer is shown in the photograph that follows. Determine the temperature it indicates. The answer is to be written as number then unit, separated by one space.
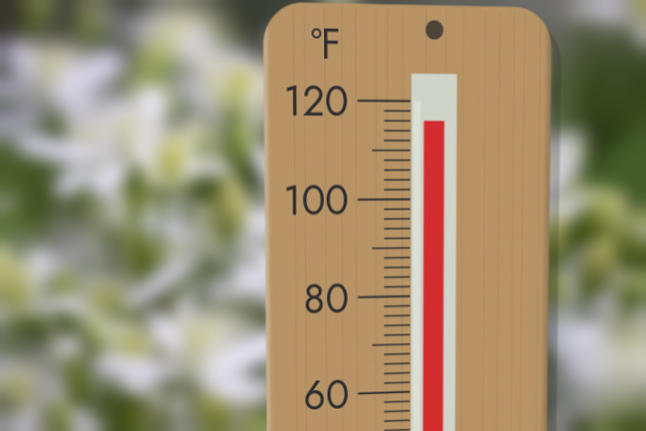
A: 116 °F
